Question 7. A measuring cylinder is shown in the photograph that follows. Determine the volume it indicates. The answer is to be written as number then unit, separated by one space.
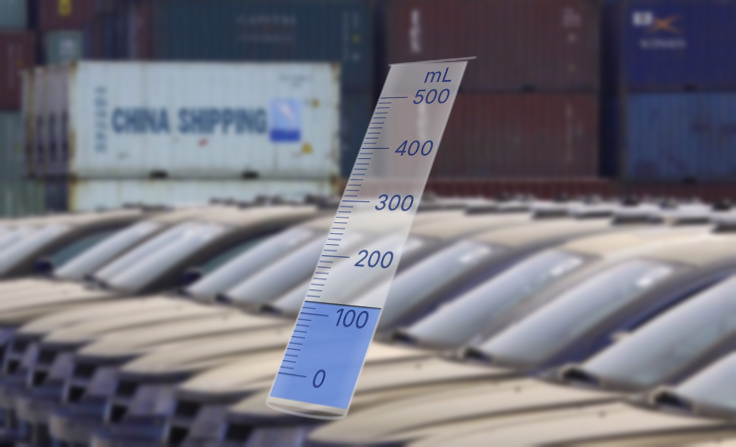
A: 120 mL
